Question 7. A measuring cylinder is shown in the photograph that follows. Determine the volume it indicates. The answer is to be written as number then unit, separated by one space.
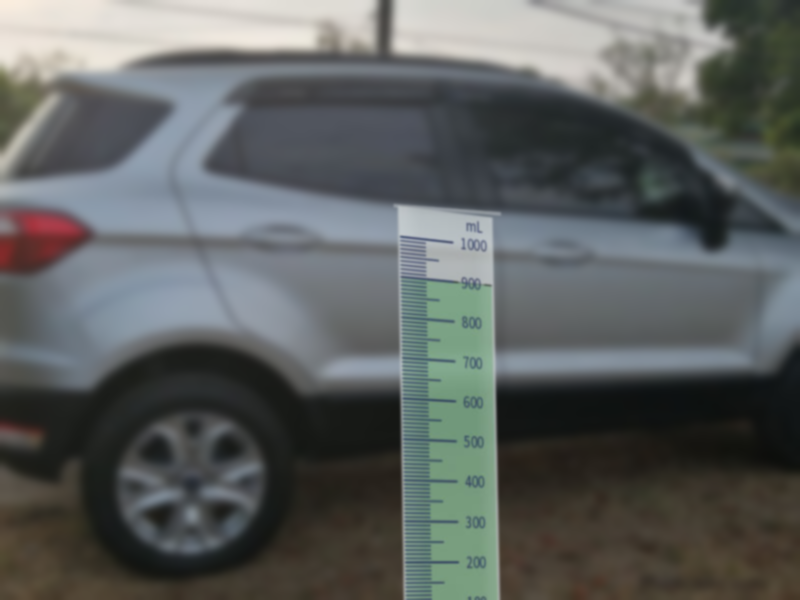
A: 900 mL
